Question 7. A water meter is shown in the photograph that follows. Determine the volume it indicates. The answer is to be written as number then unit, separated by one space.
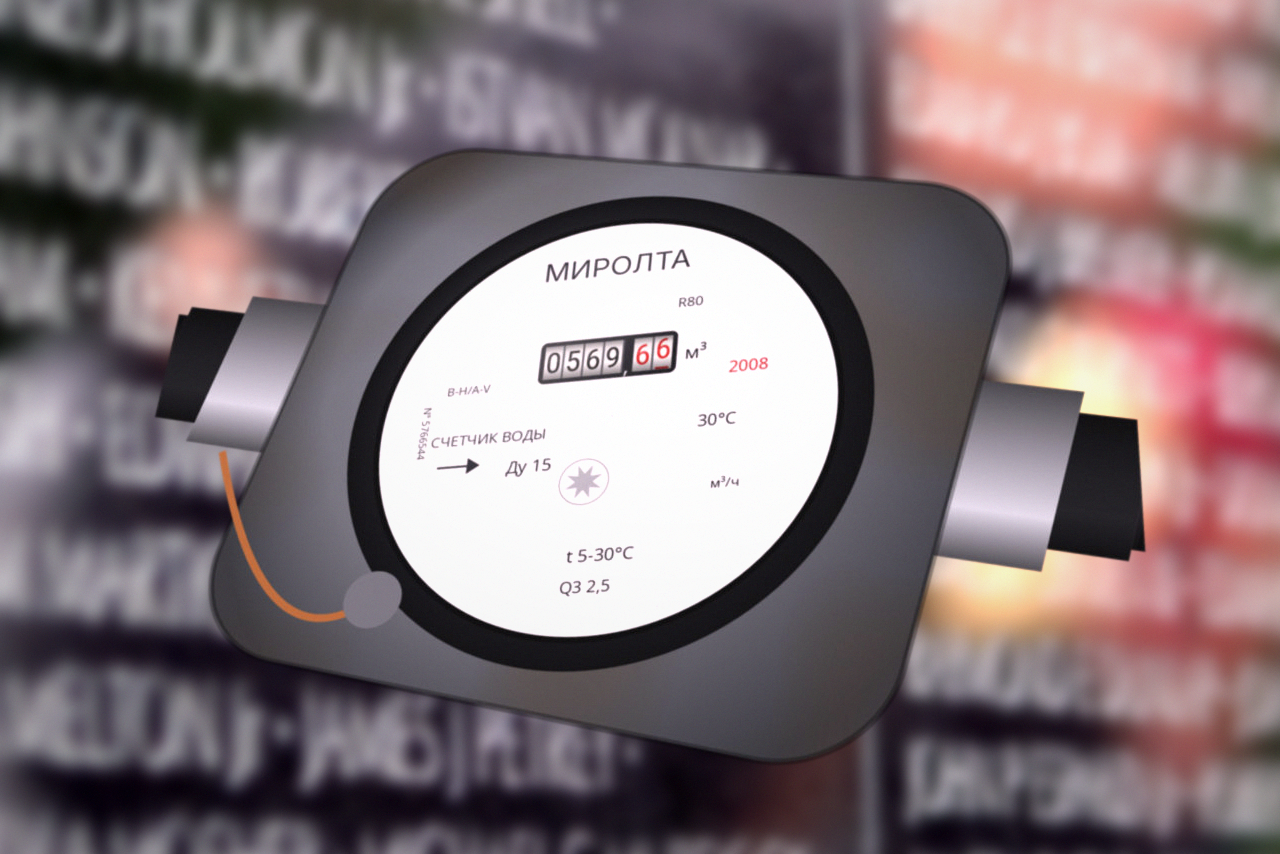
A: 569.66 m³
